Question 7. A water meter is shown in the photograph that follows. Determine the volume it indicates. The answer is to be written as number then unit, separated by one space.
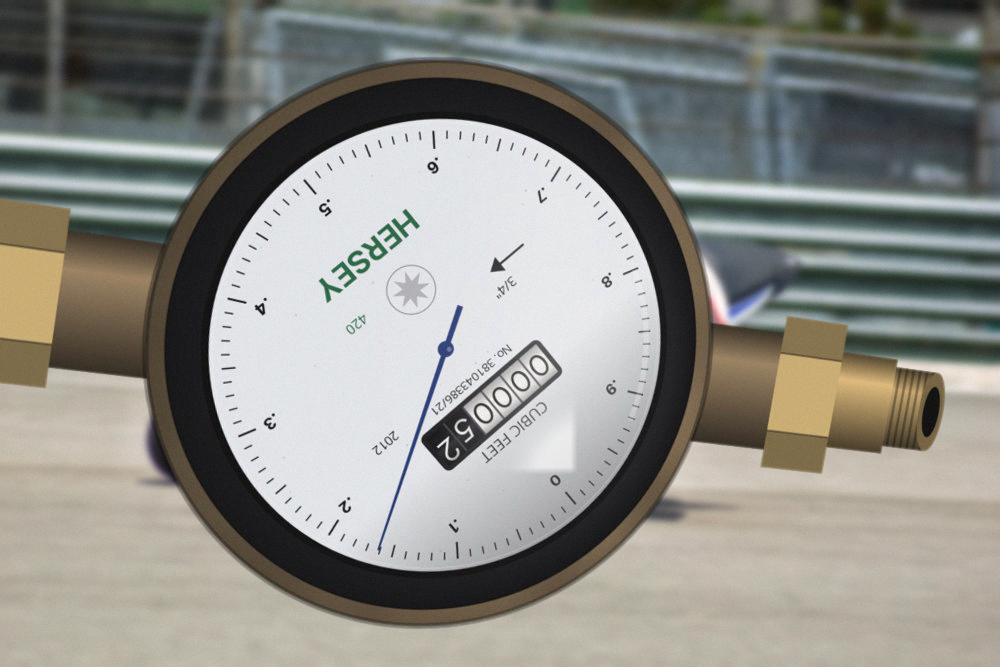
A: 52.16 ft³
